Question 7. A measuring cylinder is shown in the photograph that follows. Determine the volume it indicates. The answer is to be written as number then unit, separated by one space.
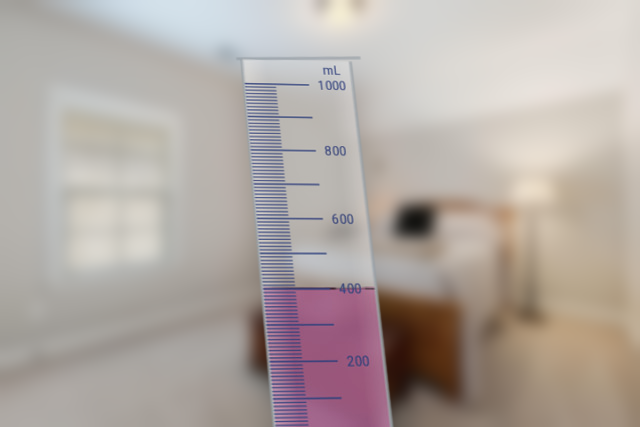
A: 400 mL
